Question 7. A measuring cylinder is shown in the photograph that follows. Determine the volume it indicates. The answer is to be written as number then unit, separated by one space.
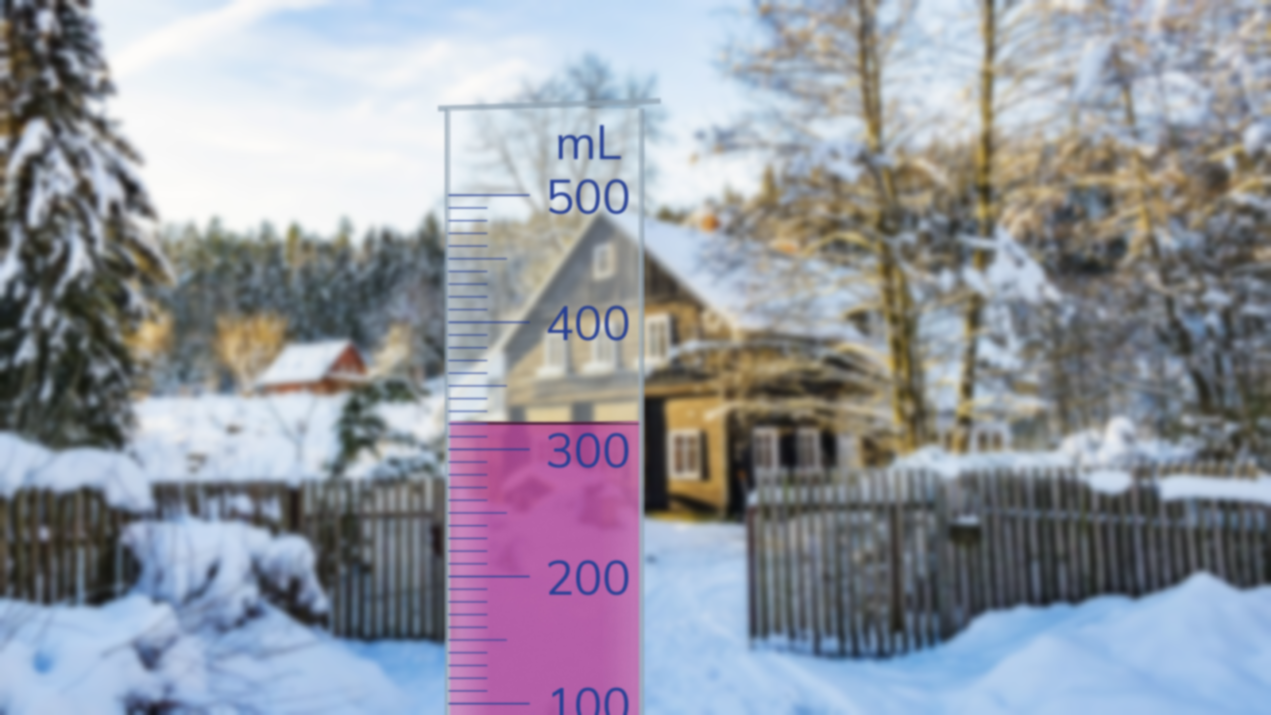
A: 320 mL
